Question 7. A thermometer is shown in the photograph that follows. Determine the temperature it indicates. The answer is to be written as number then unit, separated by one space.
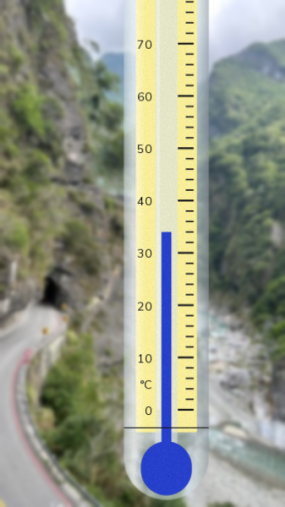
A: 34 °C
